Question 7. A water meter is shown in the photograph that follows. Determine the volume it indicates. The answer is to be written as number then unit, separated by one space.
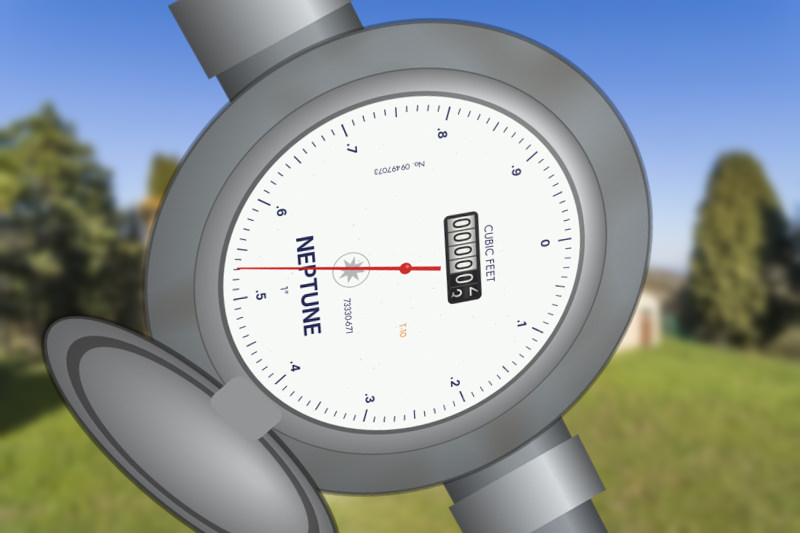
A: 2.53 ft³
